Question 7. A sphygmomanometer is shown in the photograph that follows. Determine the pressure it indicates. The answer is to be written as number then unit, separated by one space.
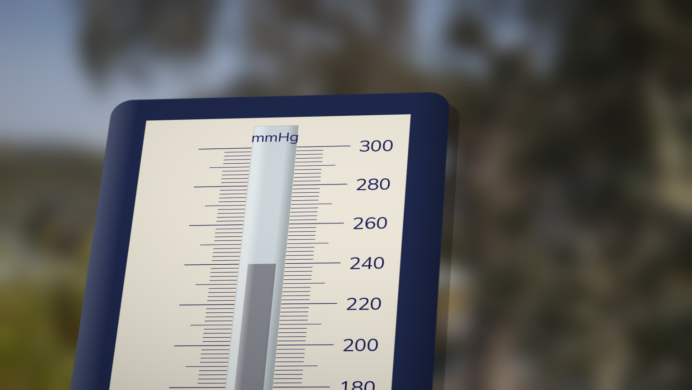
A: 240 mmHg
